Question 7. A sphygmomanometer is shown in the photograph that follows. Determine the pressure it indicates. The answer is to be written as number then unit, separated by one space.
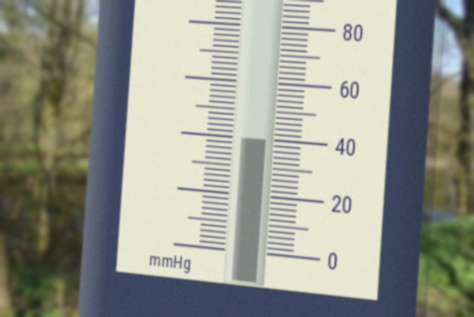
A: 40 mmHg
